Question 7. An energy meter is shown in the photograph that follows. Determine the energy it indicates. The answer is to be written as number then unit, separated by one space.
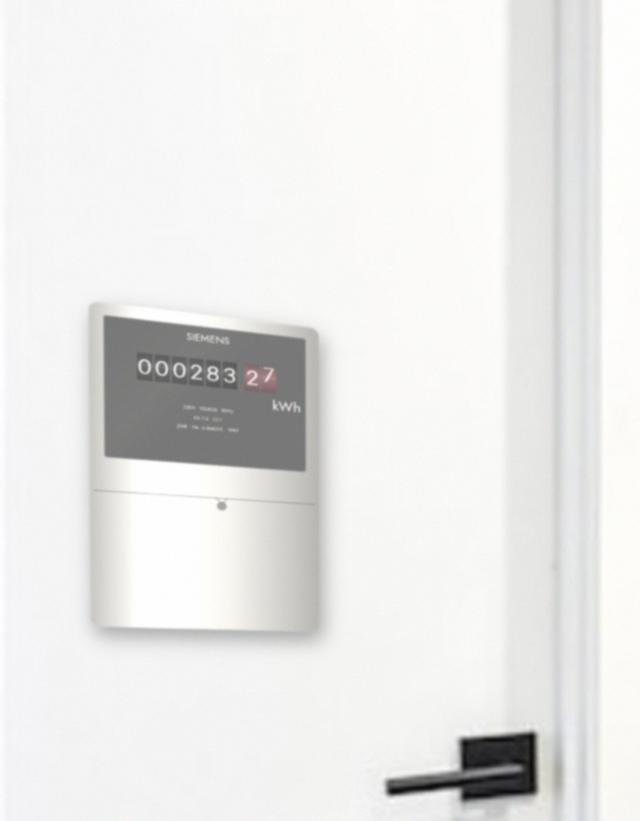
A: 283.27 kWh
